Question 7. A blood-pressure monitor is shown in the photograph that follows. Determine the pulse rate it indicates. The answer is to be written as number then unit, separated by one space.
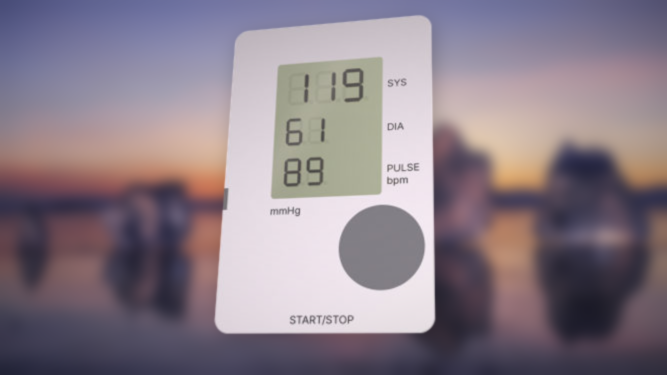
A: 89 bpm
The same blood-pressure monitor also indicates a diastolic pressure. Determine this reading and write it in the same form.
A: 61 mmHg
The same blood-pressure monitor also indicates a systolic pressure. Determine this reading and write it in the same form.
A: 119 mmHg
